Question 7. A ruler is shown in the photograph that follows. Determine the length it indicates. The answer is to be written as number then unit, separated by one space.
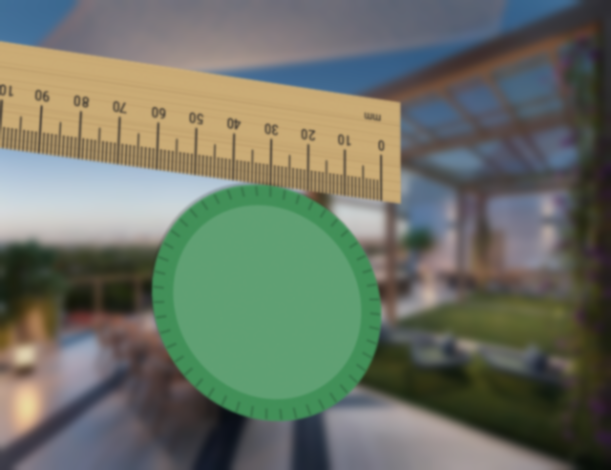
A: 60 mm
